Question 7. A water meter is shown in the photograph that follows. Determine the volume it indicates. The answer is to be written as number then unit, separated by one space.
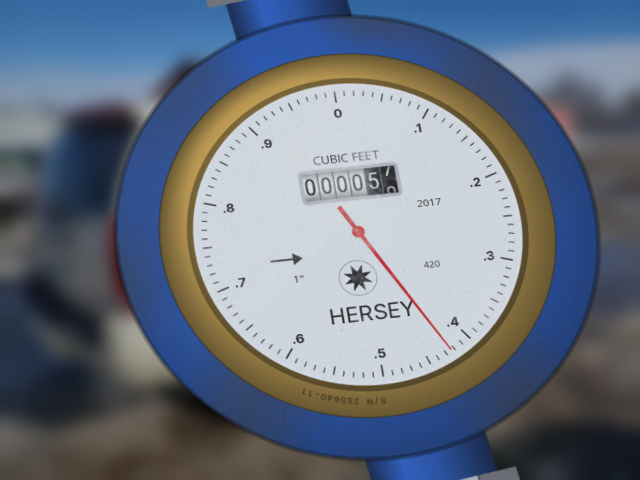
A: 57.42 ft³
